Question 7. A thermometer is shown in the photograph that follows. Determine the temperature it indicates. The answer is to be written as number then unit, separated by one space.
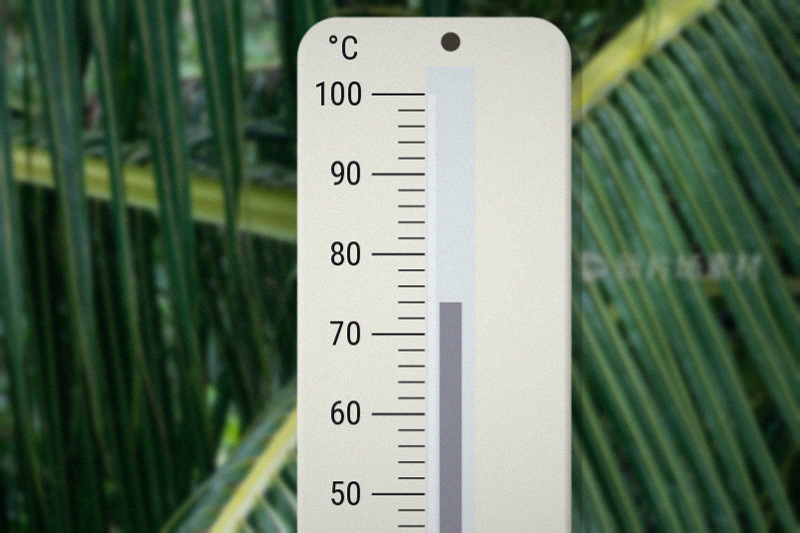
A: 74 °C
